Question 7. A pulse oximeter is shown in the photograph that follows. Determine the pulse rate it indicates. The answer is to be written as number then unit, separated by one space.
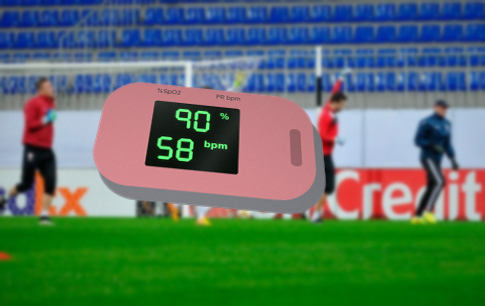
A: 58 bpm
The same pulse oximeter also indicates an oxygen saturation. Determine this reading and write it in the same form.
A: 90 %
